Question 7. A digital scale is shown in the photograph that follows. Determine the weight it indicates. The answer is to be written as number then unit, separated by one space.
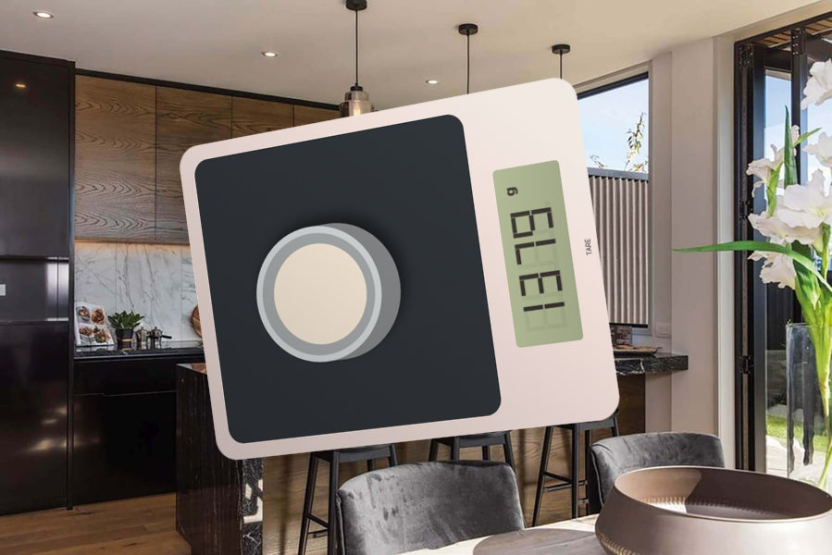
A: 1379 g
